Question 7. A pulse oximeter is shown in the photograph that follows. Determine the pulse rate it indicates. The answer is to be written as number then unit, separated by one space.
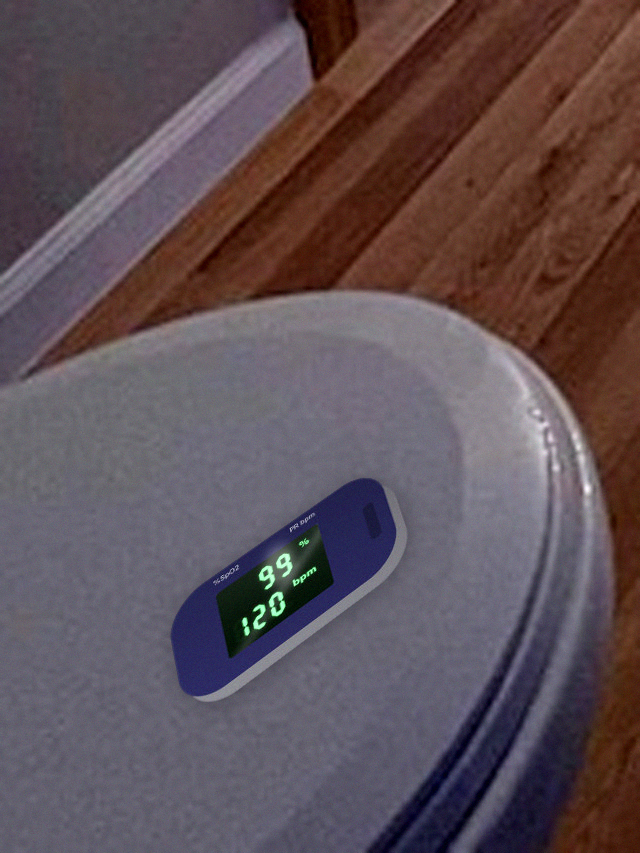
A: 120 bpm
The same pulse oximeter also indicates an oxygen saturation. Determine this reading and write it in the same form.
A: 99 %
